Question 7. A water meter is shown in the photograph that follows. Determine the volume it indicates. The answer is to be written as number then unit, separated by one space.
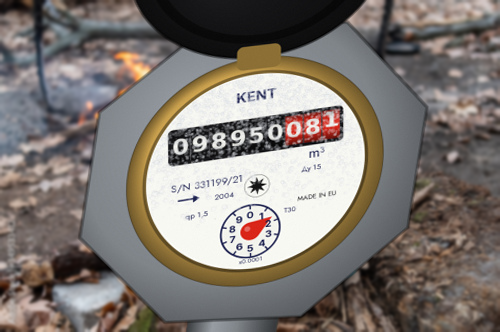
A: 98950.0811 m³
